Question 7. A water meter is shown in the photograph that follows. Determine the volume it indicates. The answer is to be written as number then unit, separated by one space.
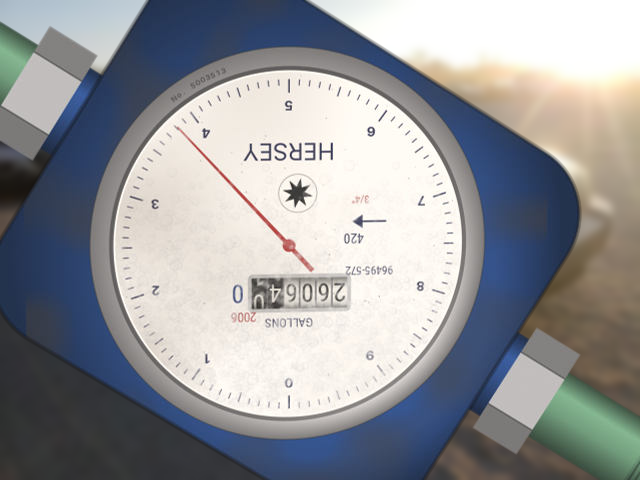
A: 2606403.8 gal
